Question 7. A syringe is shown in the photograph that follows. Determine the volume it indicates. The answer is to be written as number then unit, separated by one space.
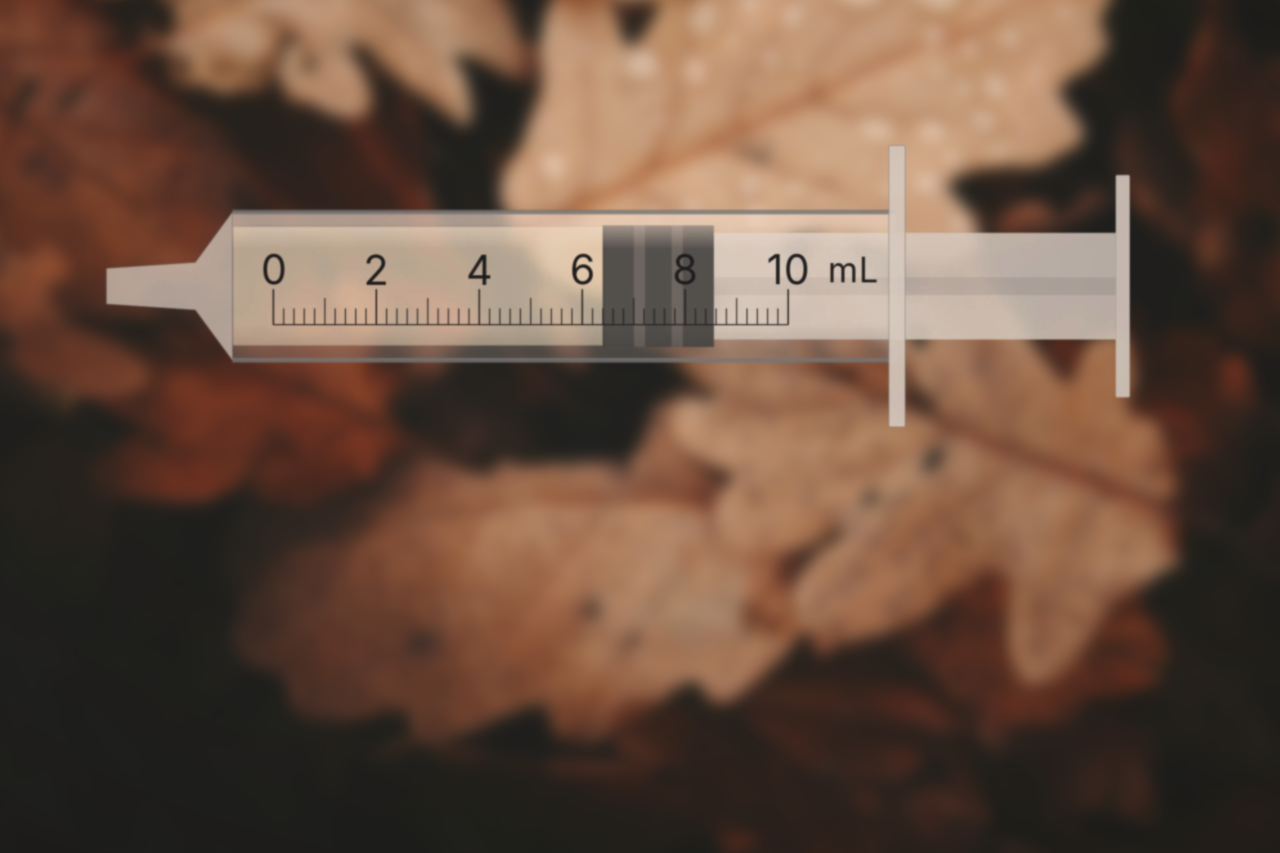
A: 6.4 mL
